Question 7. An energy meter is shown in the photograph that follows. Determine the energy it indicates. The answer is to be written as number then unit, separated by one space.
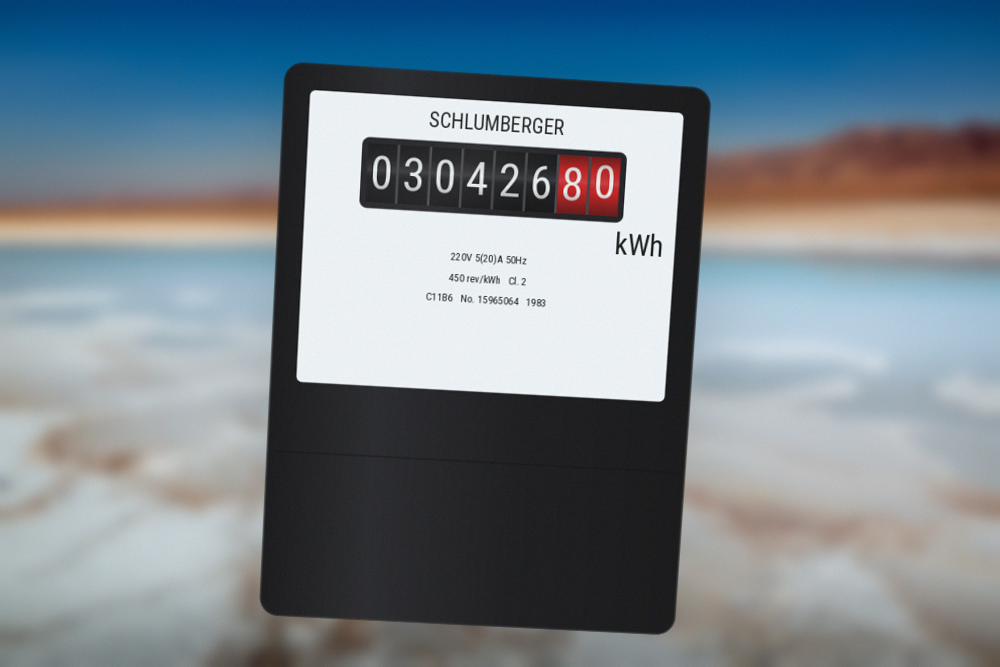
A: 30426.80 kWh
